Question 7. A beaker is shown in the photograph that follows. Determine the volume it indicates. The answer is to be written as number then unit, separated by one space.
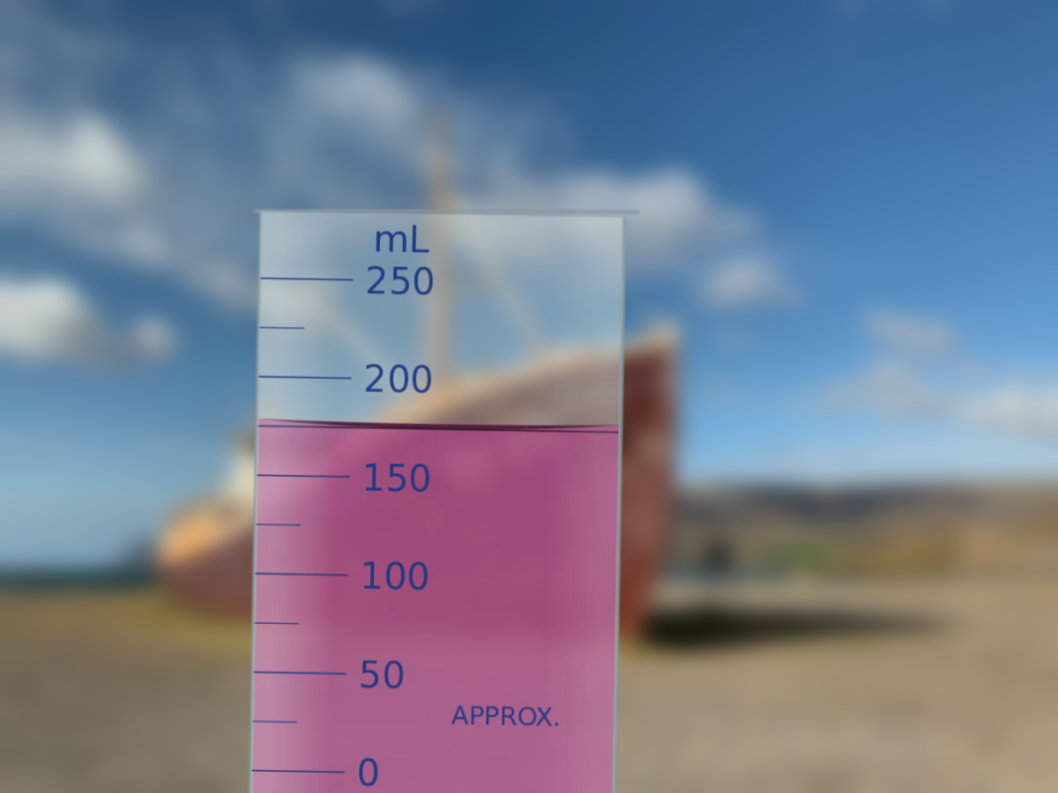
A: 175 mL
